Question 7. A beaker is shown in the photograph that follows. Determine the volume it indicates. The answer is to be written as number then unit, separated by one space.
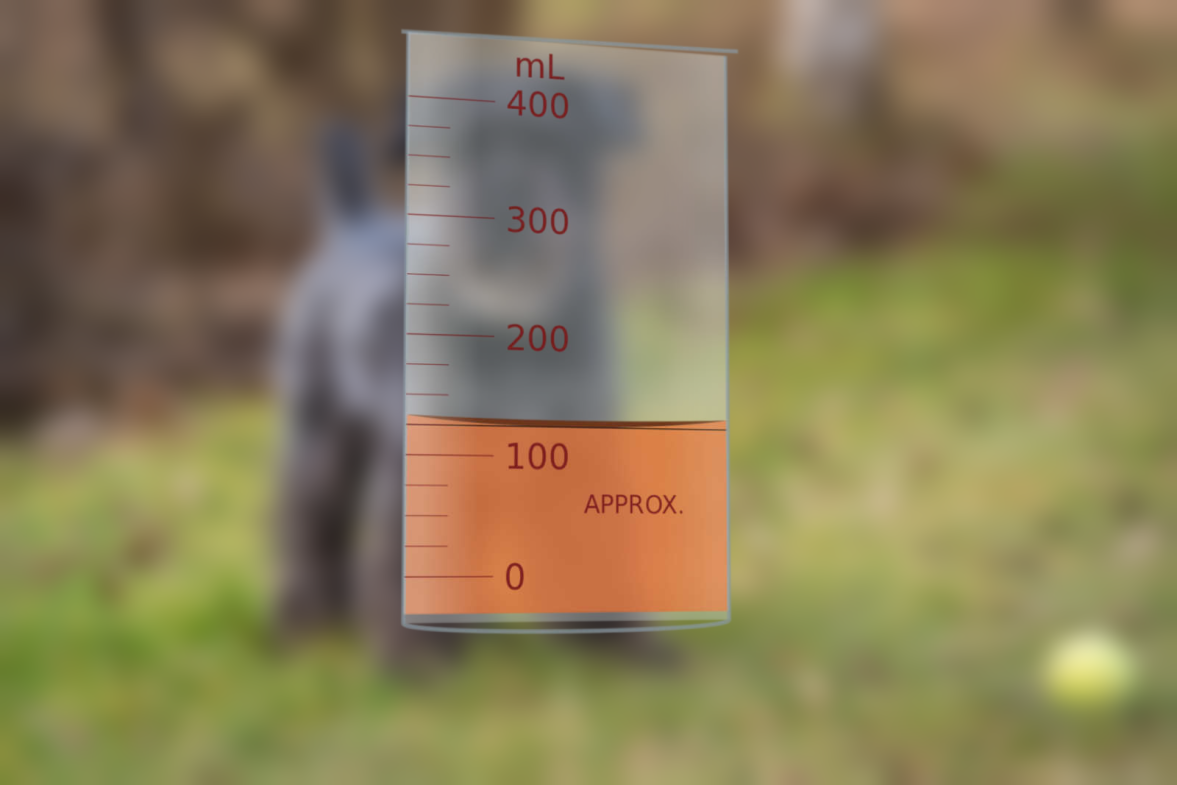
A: 125 mL
